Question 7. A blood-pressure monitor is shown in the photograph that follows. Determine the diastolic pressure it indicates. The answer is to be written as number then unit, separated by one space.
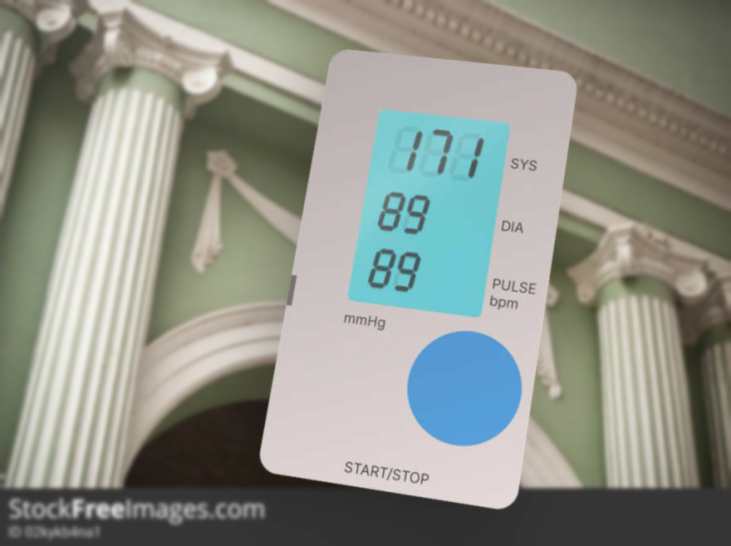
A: 89 mmHg
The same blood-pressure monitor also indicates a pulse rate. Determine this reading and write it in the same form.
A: 89 bpm
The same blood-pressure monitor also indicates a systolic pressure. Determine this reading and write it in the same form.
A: 171 mmHg
